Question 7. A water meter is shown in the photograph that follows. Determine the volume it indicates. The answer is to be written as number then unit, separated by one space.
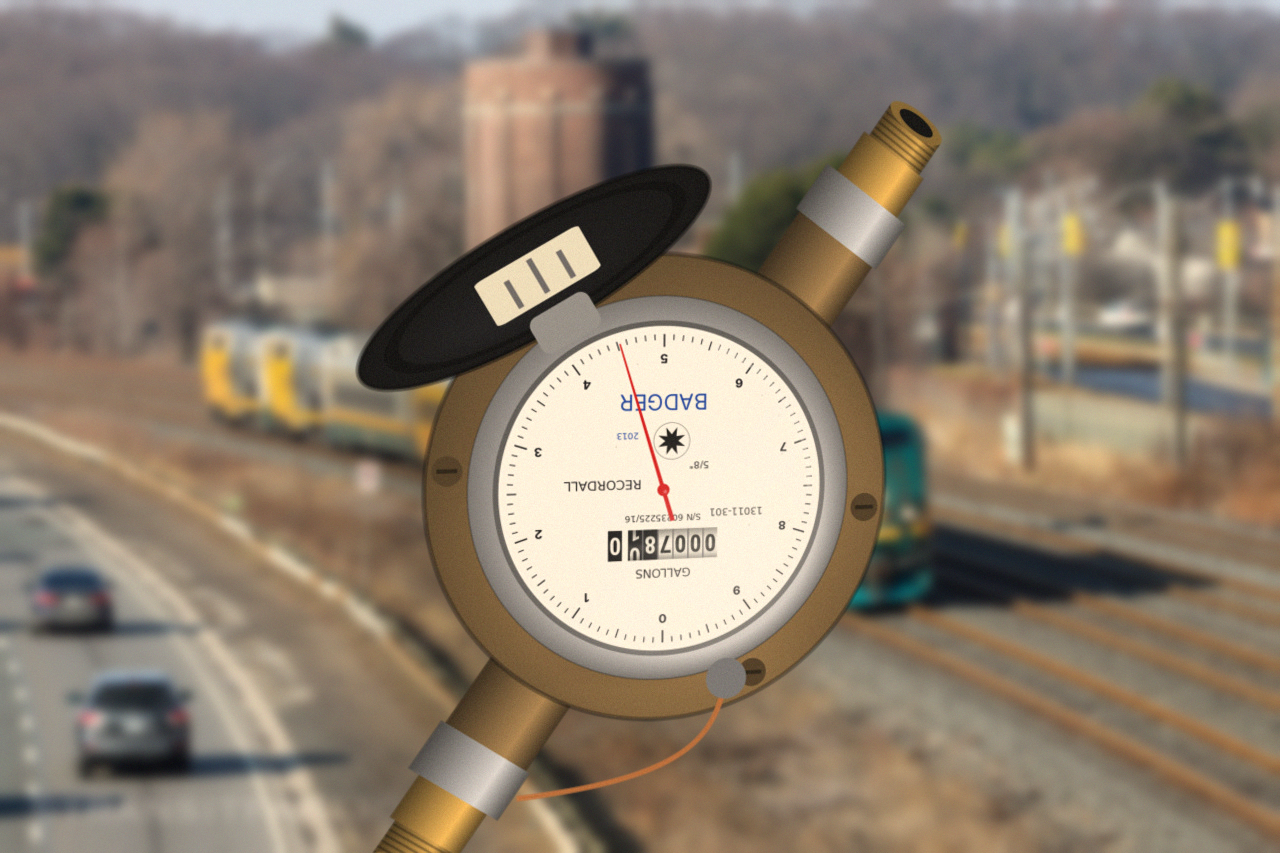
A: 7804.5 gal
